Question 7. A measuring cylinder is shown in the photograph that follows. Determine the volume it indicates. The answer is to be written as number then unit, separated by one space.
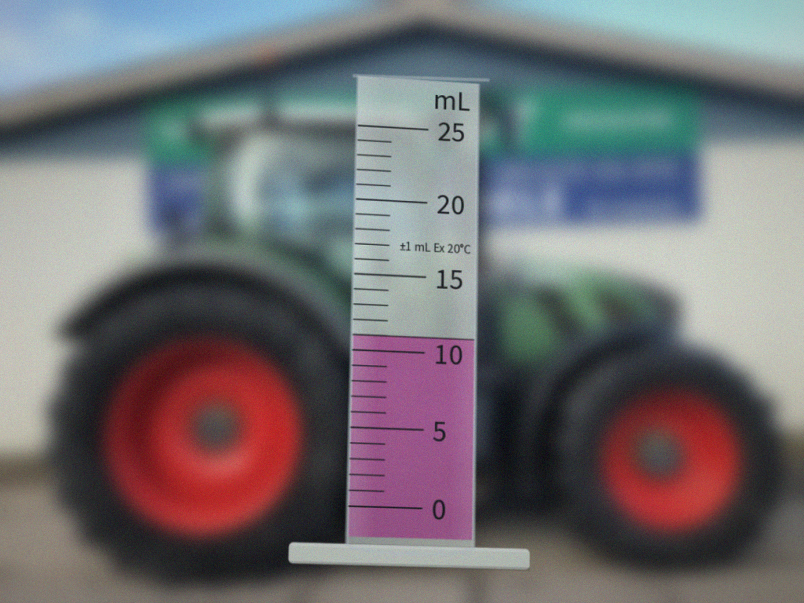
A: 11 mL
